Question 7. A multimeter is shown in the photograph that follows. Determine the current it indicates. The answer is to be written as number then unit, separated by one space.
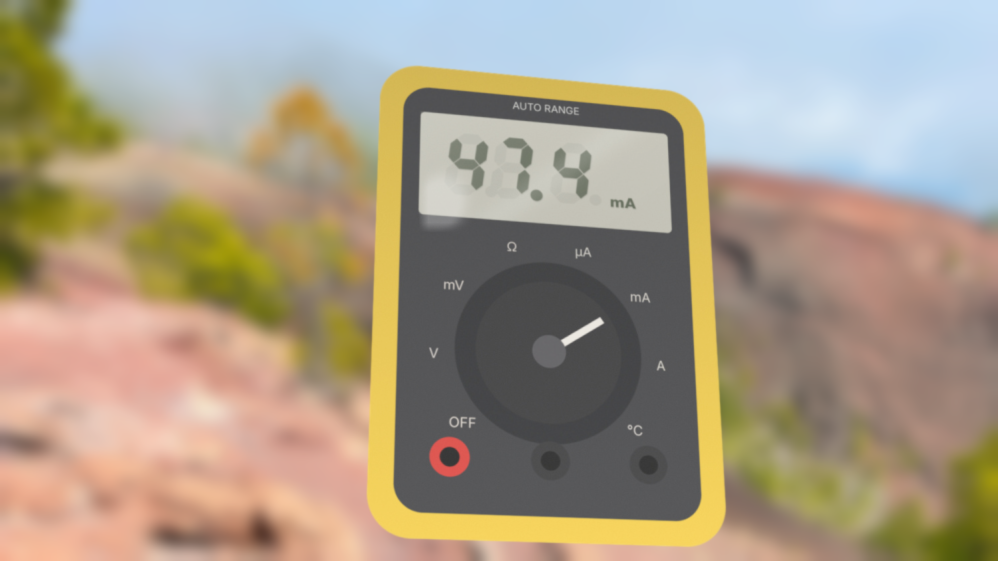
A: 47.4 mA
